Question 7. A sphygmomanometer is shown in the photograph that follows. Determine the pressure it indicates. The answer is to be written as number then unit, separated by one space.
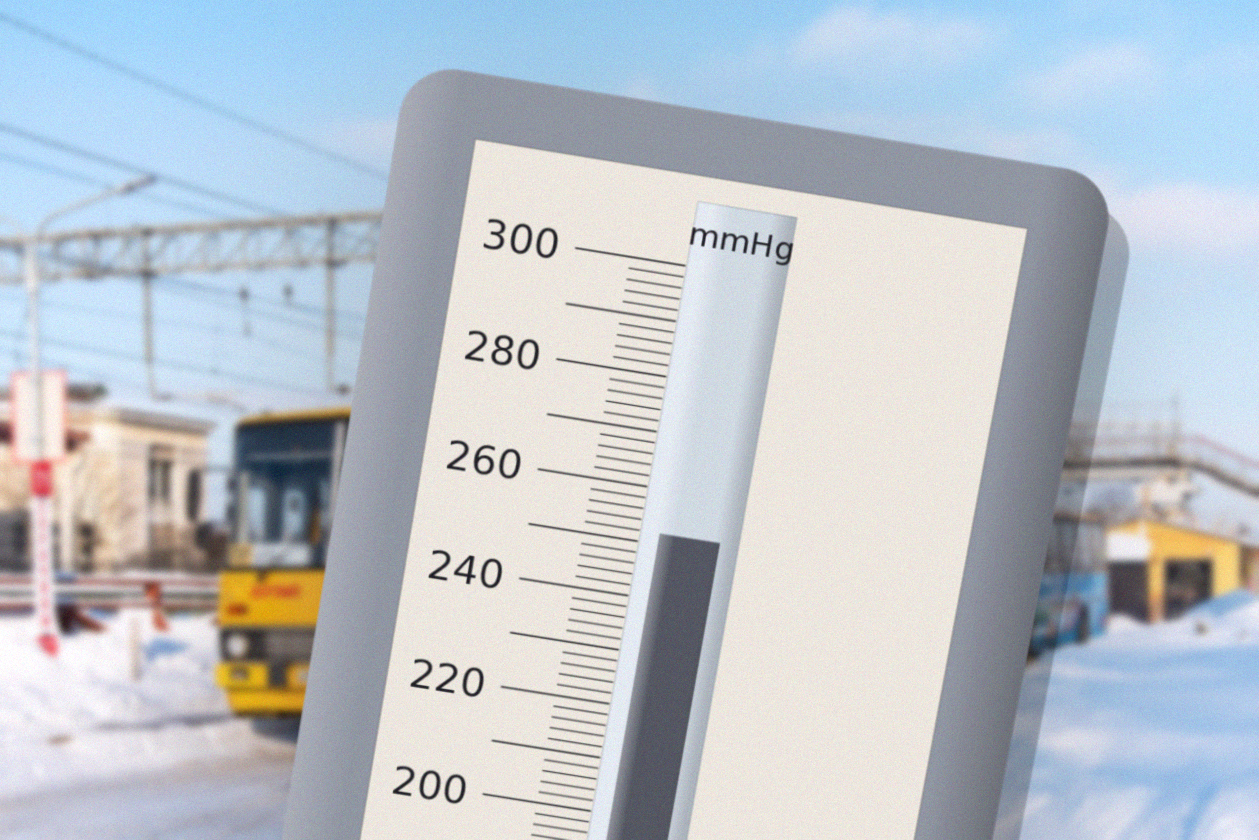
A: 252 mmHg
